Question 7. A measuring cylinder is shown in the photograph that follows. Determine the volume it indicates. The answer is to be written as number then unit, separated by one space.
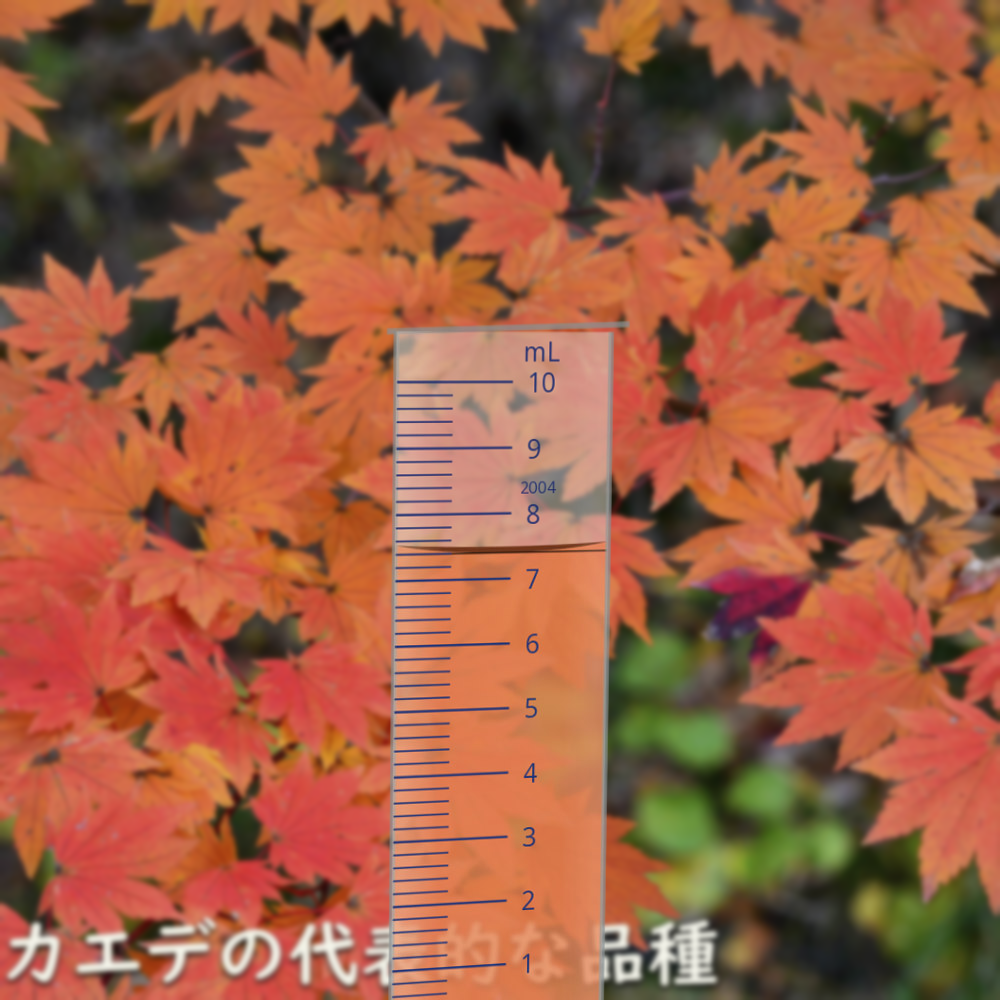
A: 7.4 mL
